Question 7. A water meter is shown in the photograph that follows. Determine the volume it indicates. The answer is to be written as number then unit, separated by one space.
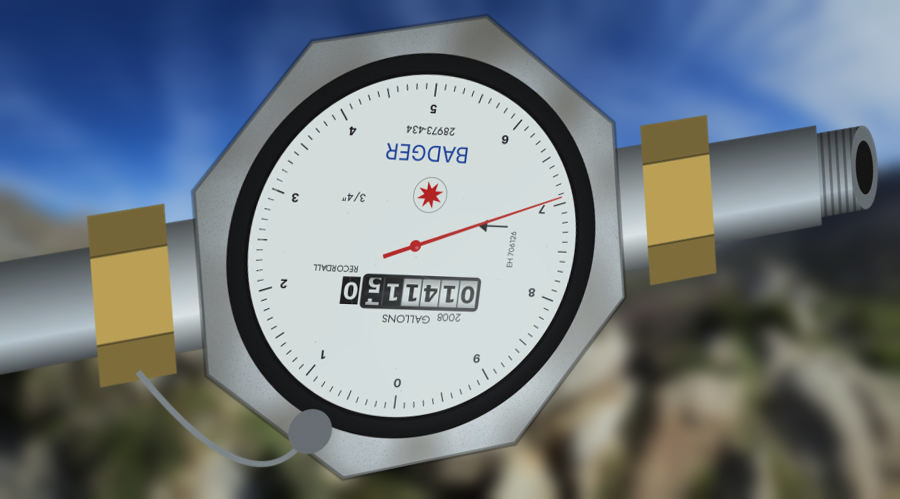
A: 141146.9 gal
